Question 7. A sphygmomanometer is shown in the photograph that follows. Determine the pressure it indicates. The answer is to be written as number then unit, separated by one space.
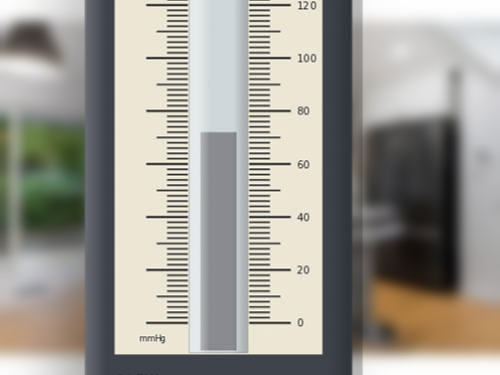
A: 72 mmHg
